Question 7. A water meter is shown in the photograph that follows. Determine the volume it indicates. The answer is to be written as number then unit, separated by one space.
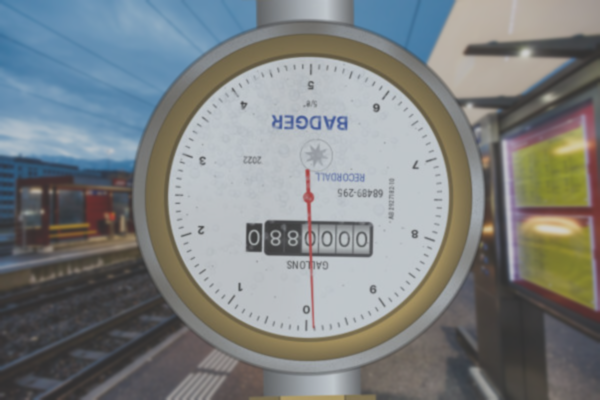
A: 879.9 gal
